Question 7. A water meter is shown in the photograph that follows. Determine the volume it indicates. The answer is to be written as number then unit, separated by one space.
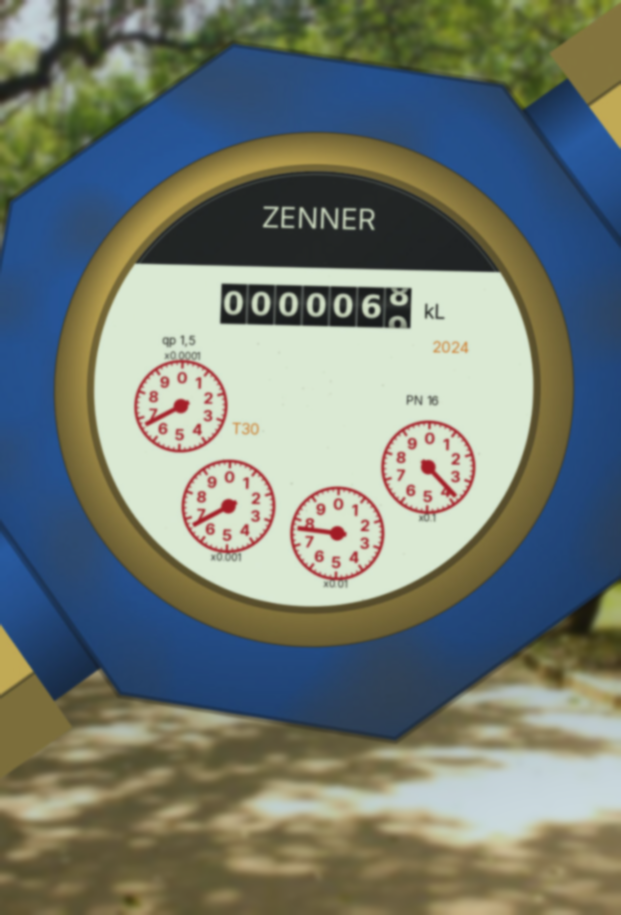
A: 68.3766 kL
